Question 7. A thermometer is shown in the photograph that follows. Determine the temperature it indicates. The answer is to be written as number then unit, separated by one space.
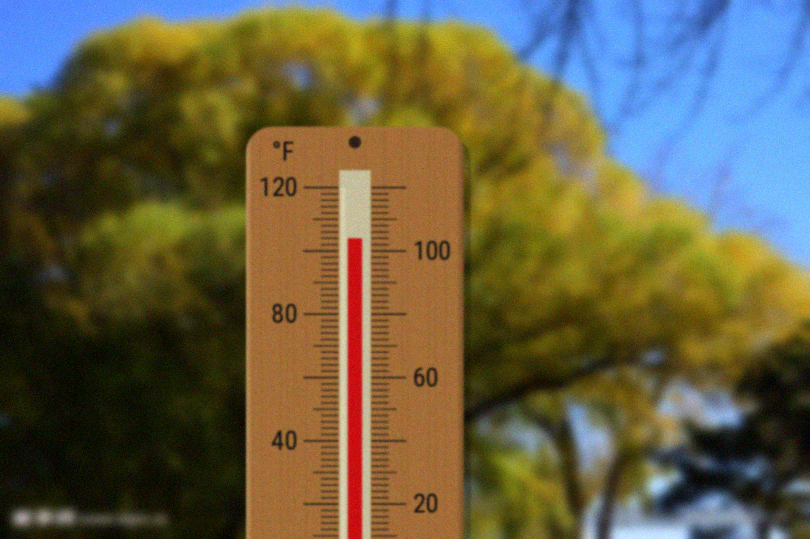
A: 104 °F
